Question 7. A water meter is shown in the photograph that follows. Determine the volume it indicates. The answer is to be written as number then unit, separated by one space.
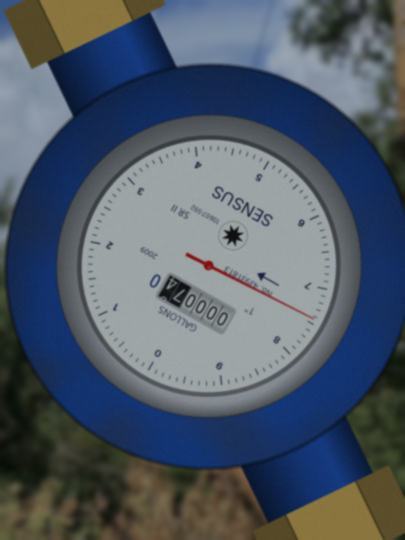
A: 737.4 gal
